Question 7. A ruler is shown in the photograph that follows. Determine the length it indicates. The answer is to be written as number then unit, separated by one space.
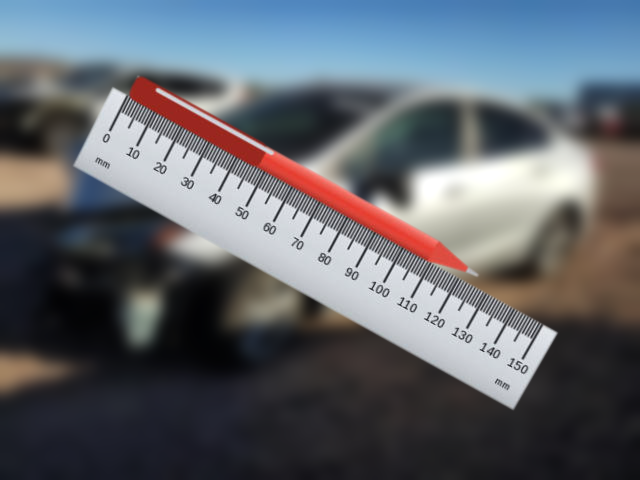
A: 125 mm
